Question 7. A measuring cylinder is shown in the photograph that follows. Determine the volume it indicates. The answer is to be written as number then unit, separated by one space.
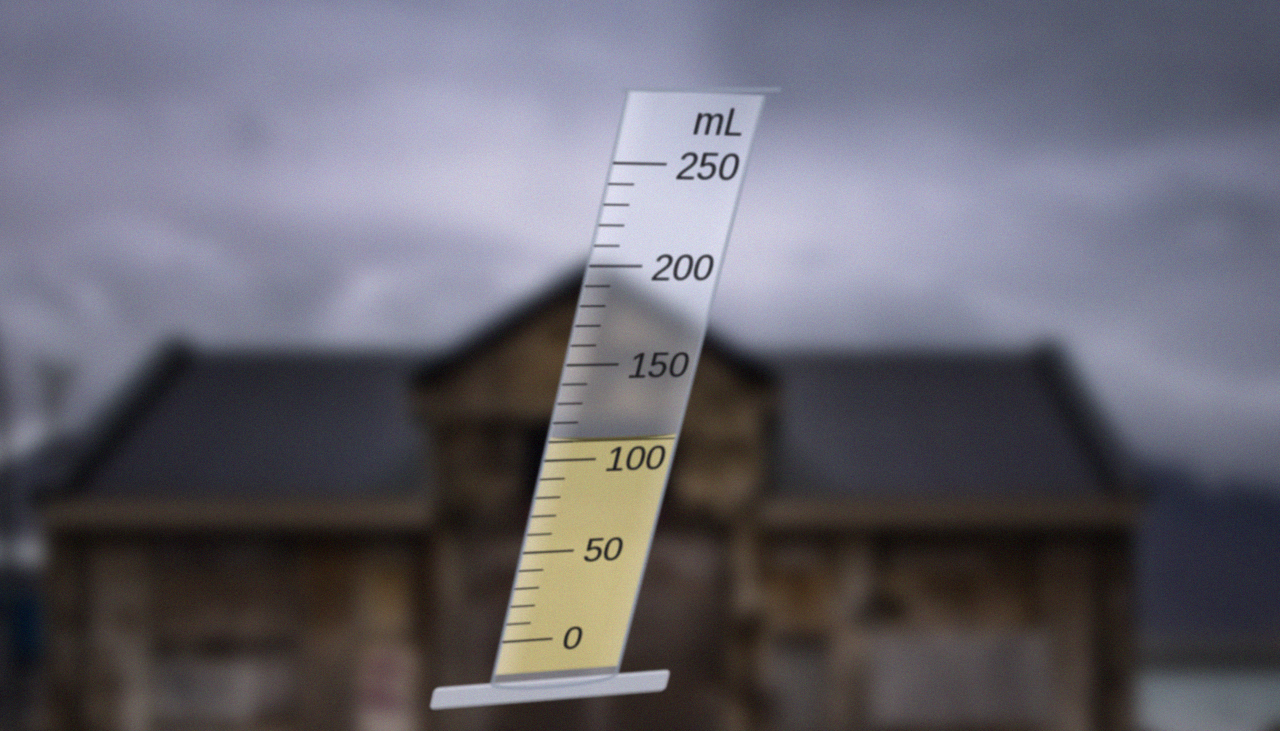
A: 110 mL
